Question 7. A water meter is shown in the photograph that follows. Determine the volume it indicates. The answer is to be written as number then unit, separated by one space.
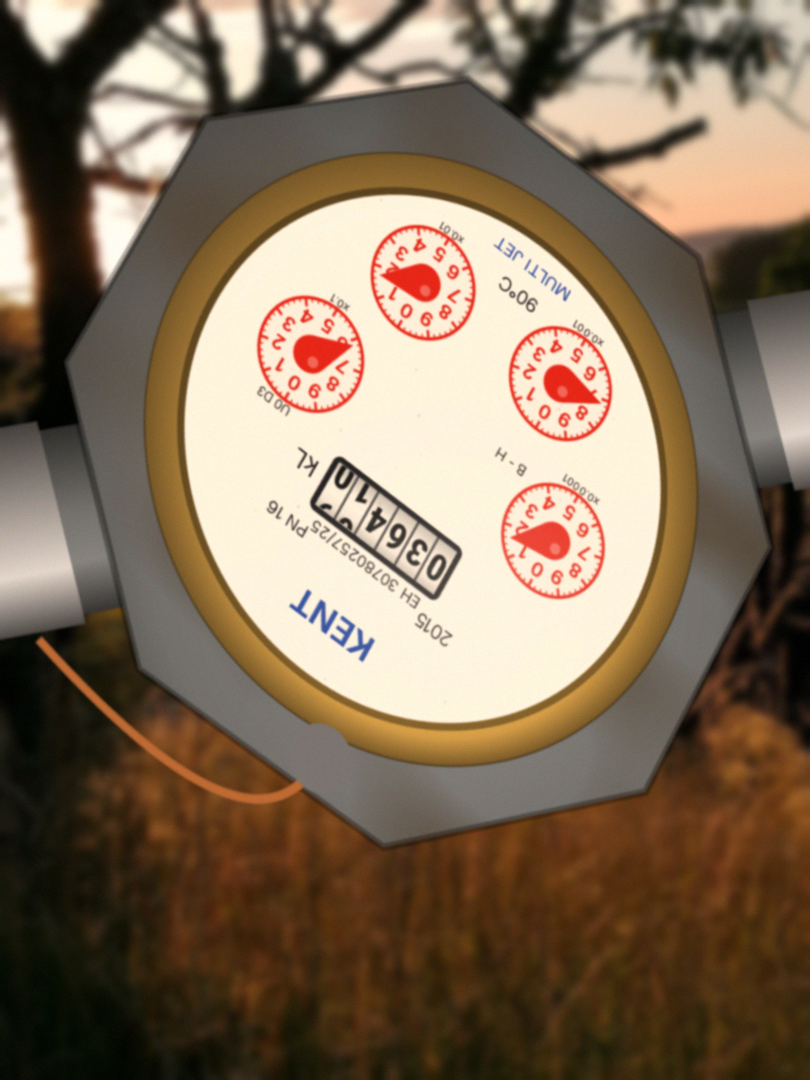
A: 36409.6171 kL
